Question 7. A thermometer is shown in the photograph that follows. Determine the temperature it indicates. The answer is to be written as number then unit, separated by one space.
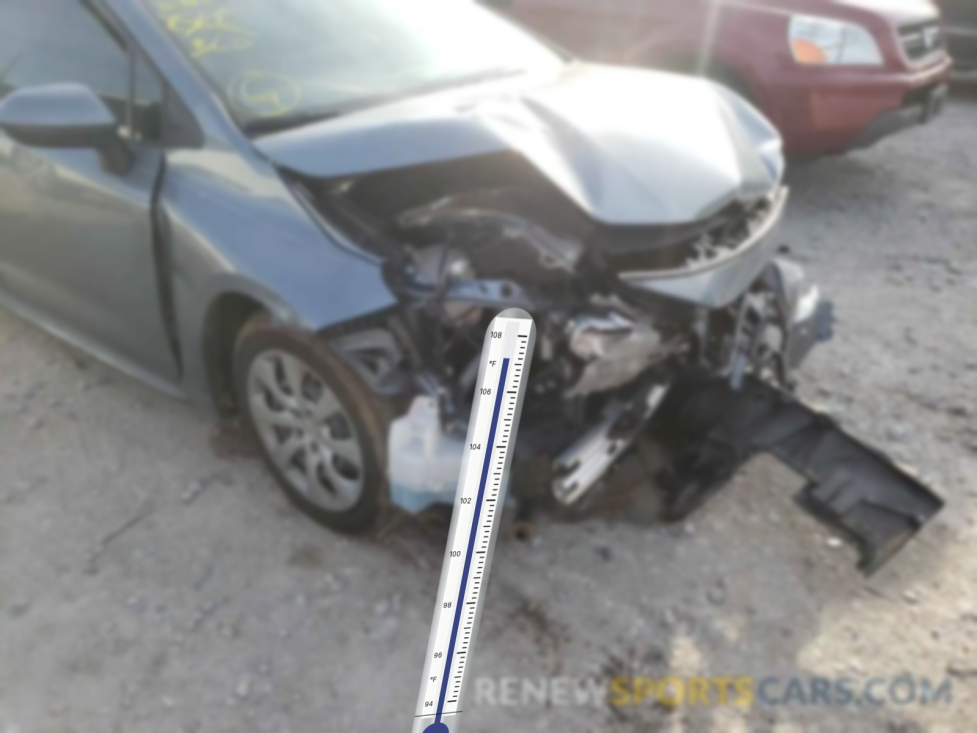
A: 107.2 °F
